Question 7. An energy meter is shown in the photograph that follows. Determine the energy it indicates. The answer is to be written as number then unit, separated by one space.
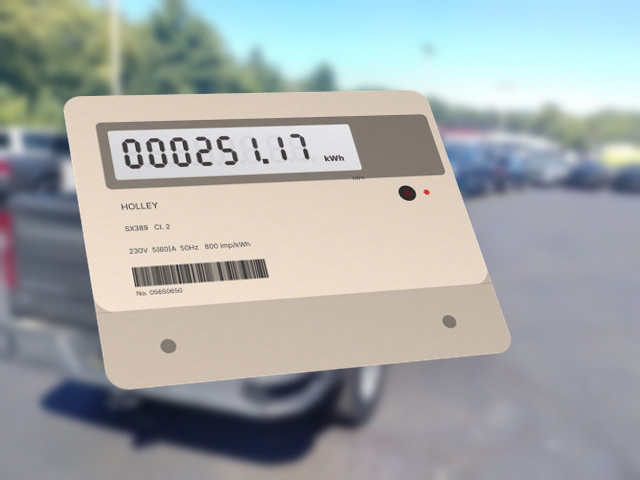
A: 251.17 kWh
